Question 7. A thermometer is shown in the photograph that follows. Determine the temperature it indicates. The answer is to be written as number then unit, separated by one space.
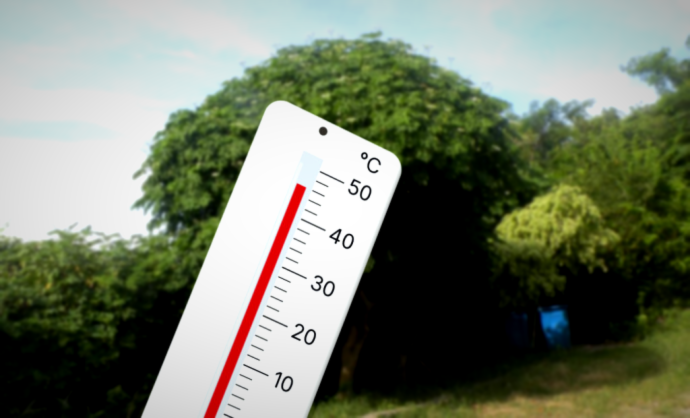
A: 46 °C
